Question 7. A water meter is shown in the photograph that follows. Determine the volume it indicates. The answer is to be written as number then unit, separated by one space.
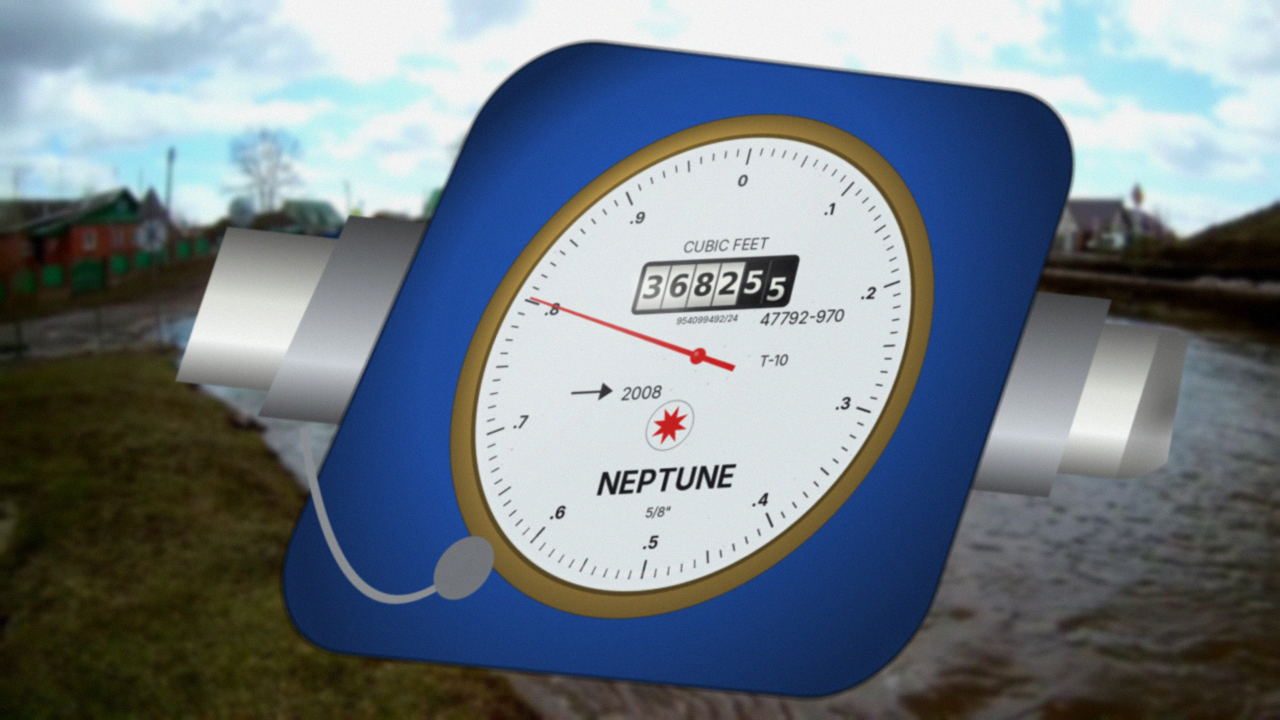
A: 368254.80 ft³
